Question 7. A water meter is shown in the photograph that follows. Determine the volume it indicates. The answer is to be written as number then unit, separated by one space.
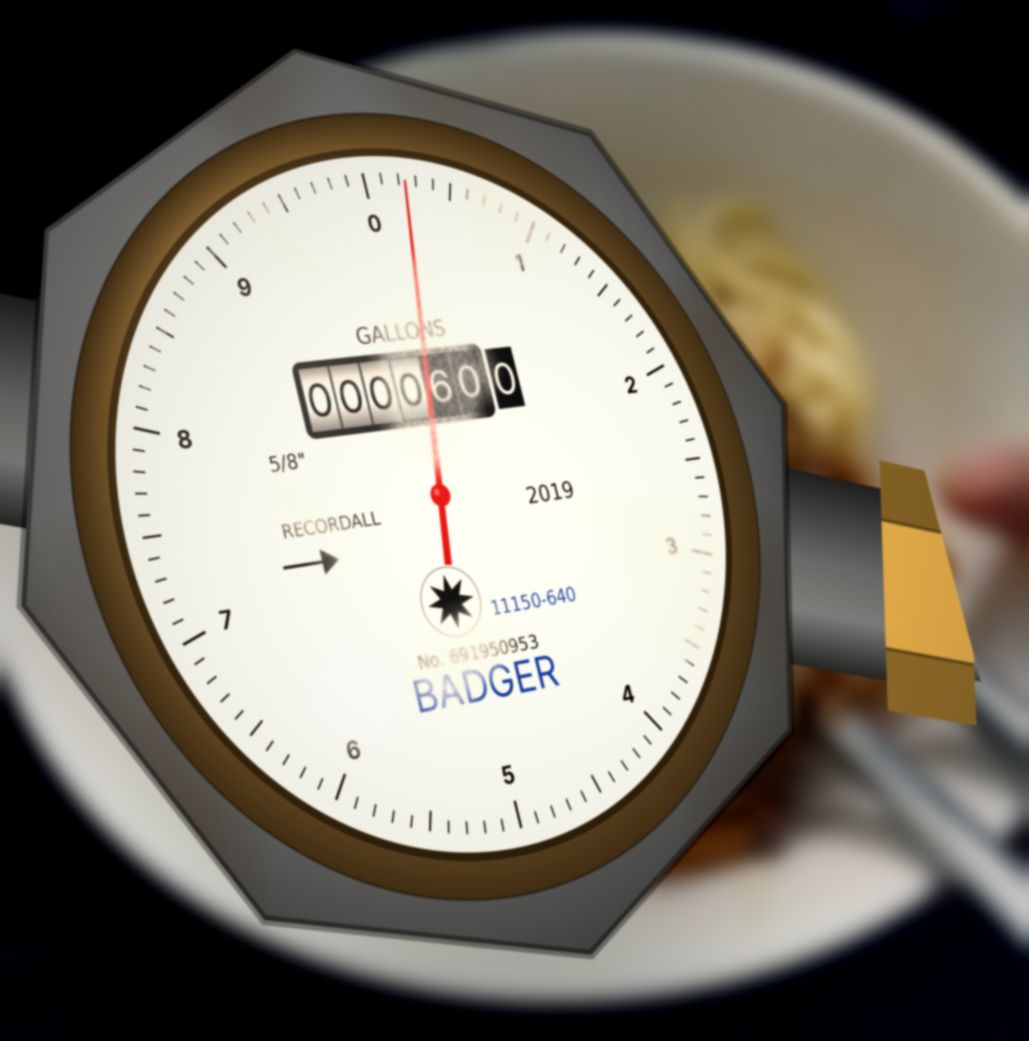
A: 600.2 gal
